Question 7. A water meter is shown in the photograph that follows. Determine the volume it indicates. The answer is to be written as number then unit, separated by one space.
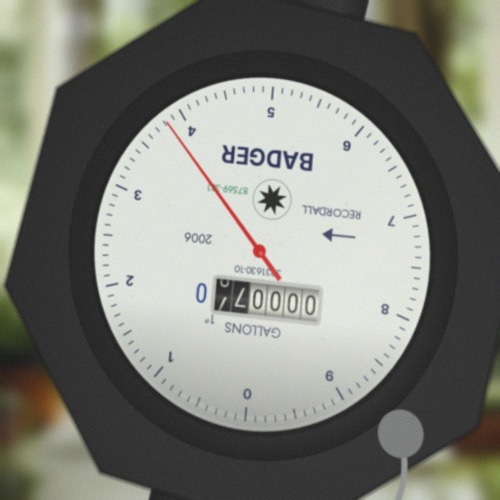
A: 773.8 gal
